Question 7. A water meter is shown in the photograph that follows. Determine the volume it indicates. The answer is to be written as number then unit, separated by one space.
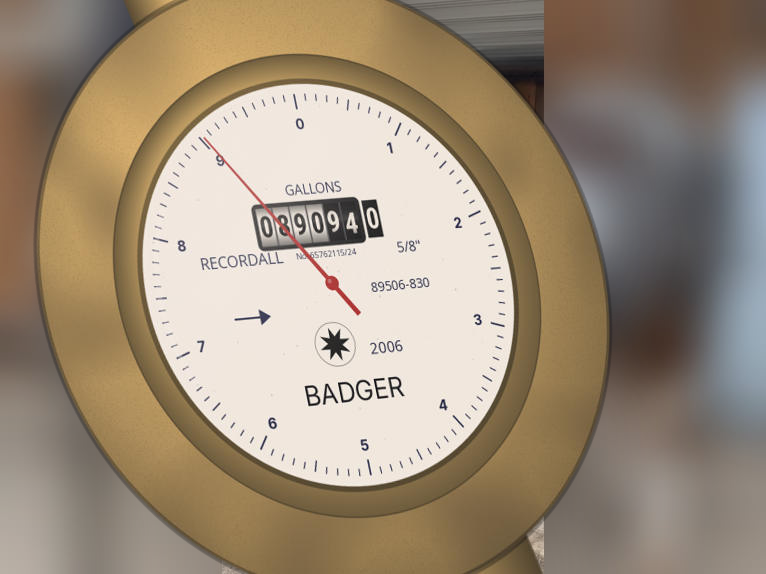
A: 890939.0 gal
